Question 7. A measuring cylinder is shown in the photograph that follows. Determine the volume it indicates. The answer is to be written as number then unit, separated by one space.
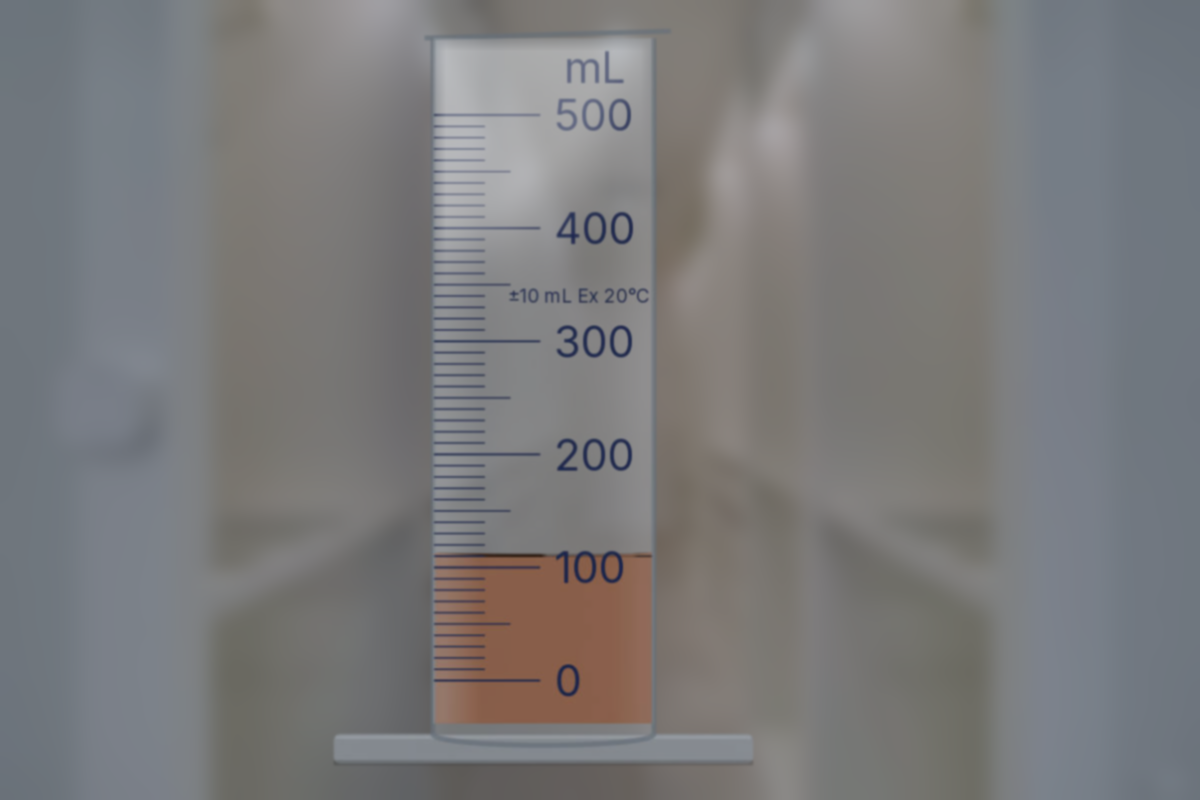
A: 110 mL
